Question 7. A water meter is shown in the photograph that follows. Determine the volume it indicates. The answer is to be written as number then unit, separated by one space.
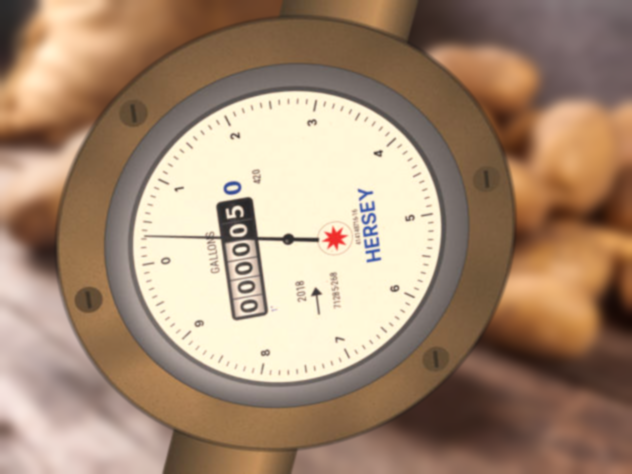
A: 50.3 gal
